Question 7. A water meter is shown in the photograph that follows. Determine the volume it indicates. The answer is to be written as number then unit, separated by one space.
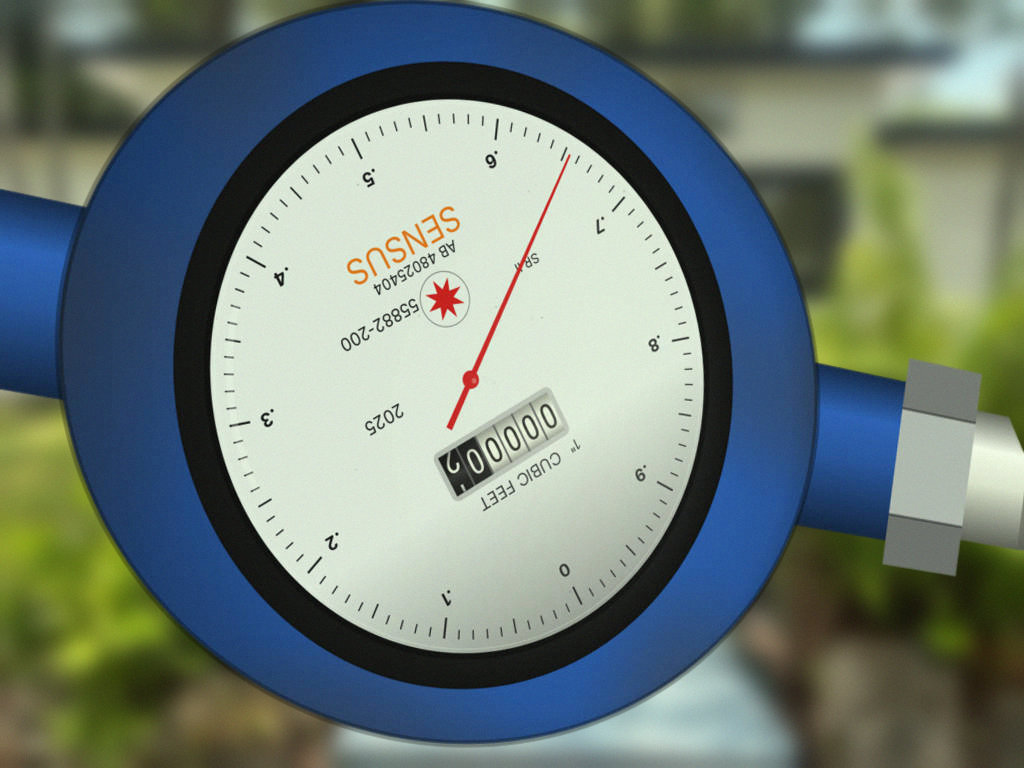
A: 1.65 ft³
